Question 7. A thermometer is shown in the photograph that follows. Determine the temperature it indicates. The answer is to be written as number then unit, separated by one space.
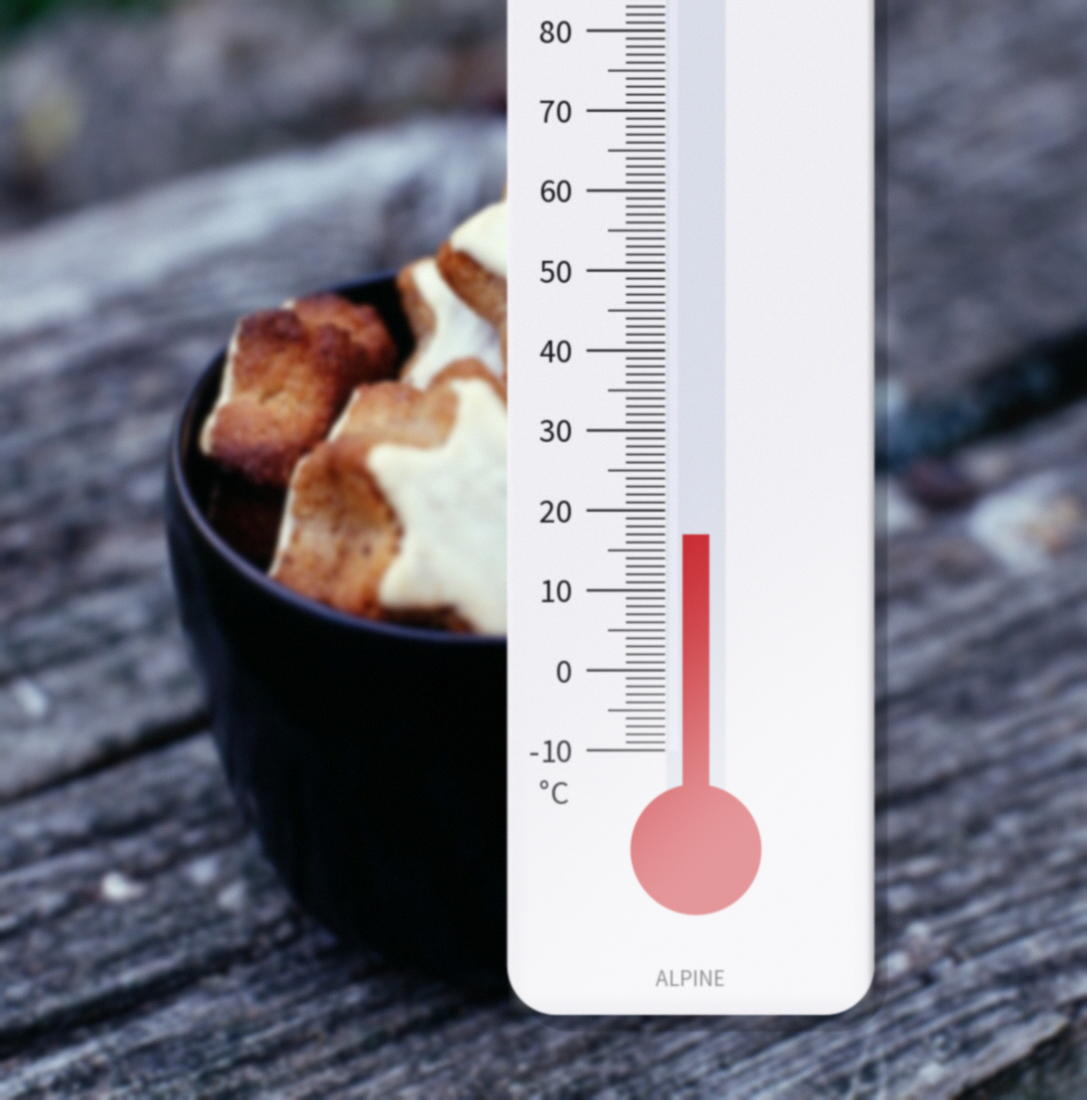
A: 17 °C
